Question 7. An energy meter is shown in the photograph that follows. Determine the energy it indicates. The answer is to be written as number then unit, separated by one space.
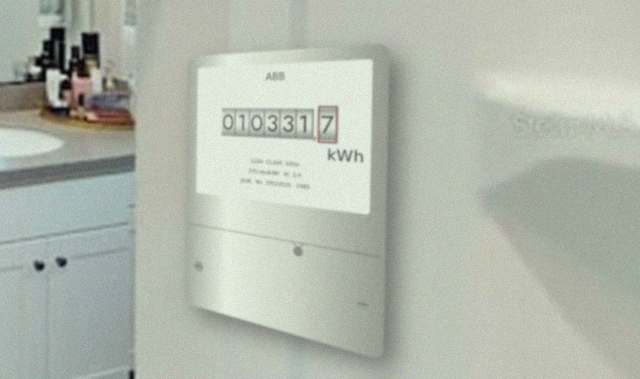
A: 10331.7 kWh
